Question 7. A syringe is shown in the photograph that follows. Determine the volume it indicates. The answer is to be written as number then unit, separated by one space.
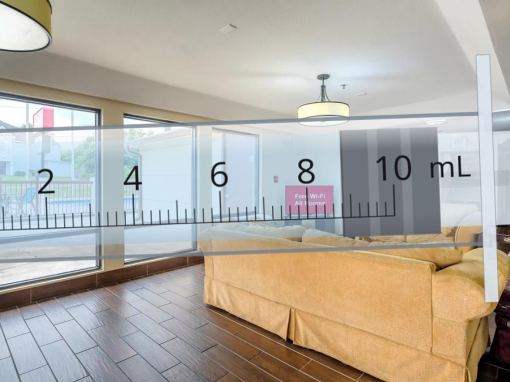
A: 8.8 mL
